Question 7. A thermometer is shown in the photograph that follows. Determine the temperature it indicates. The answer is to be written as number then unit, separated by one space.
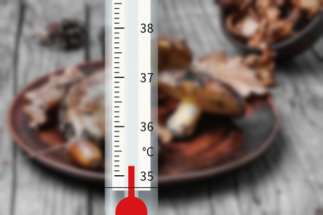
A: 35.2 °C
